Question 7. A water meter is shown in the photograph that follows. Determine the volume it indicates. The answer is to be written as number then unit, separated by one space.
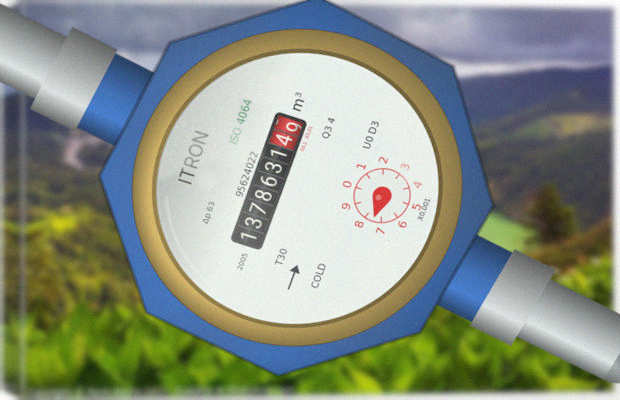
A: 1378631.487 m³
